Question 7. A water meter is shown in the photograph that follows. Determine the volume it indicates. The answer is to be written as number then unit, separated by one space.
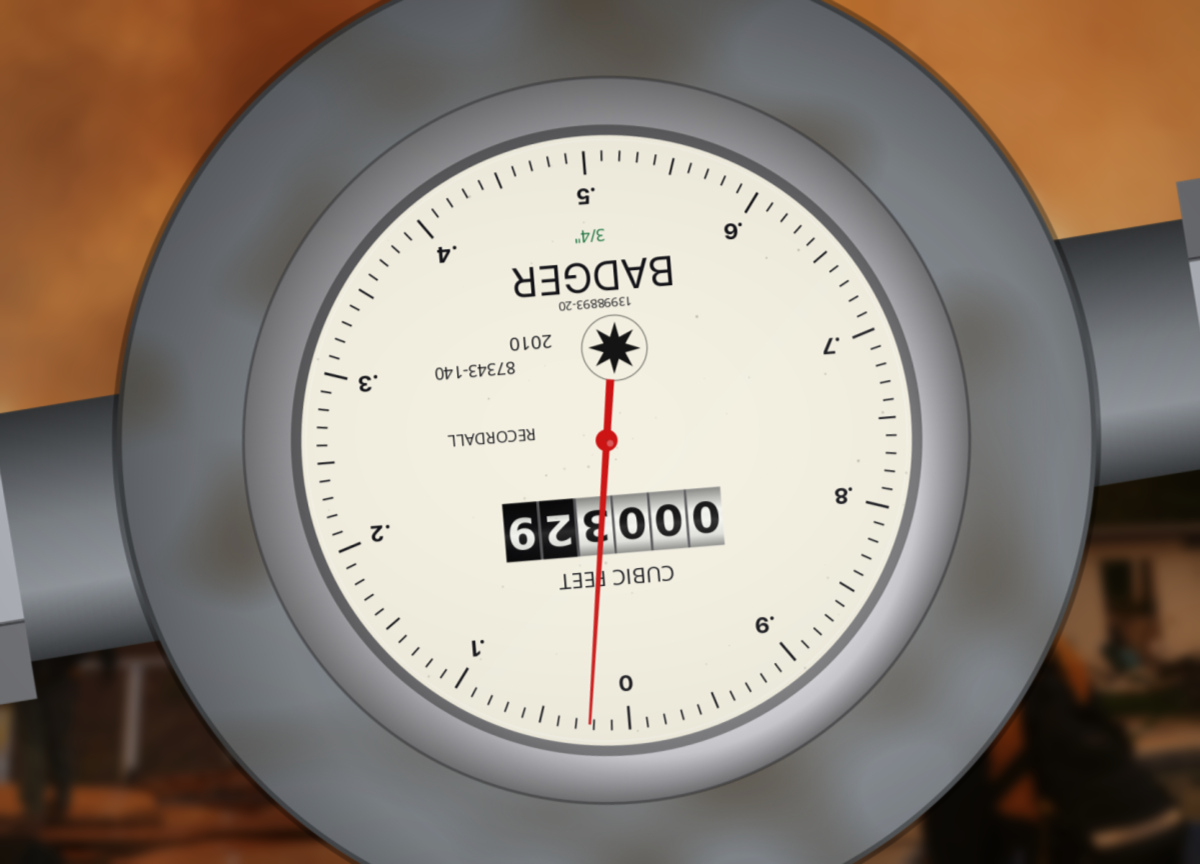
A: 329.02 ft³
